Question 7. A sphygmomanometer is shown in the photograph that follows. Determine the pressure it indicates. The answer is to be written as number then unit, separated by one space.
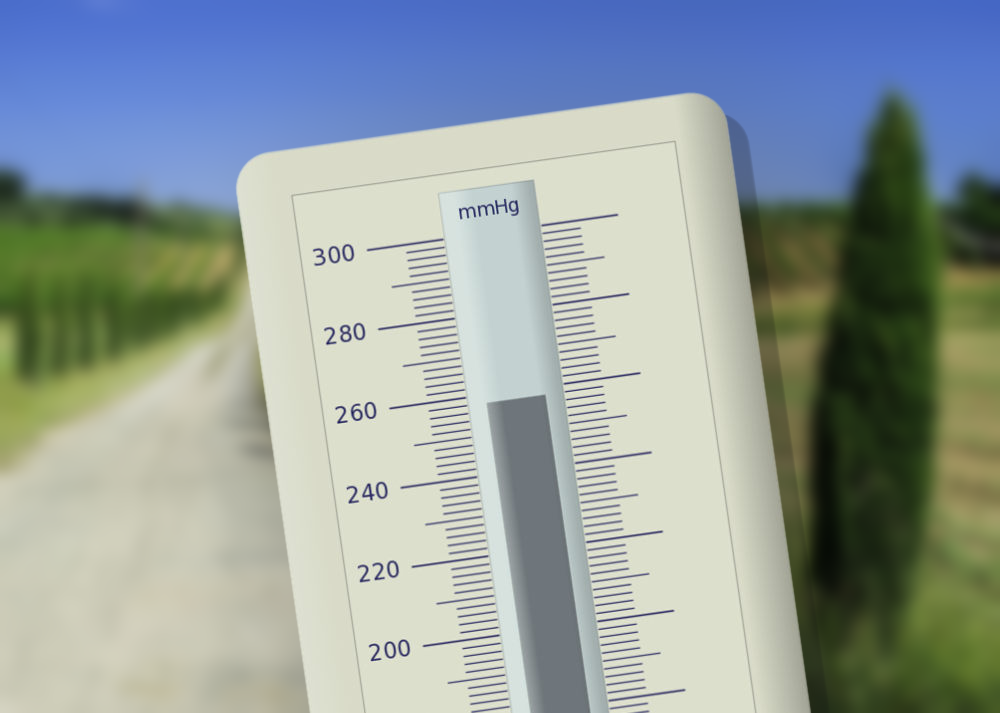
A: 258 mmHg
